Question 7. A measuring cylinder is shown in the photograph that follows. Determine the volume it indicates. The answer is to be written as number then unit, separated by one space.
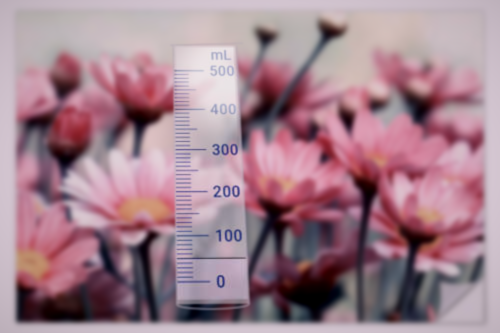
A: 50 mL
